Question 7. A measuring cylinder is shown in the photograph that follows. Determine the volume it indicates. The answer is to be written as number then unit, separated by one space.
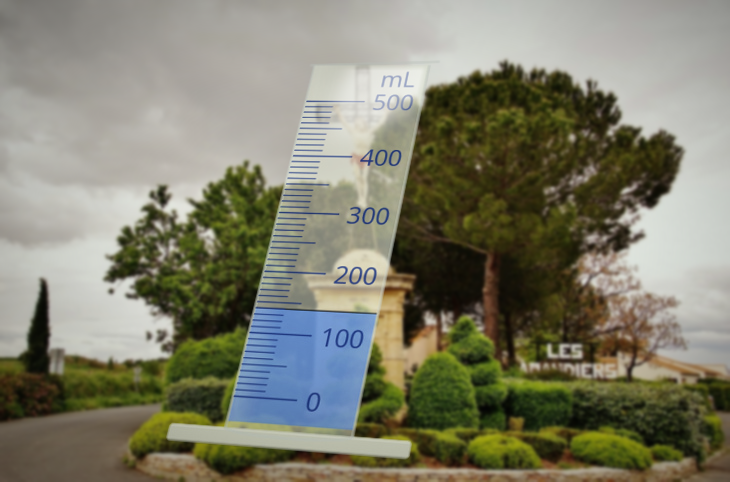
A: 140 mL
